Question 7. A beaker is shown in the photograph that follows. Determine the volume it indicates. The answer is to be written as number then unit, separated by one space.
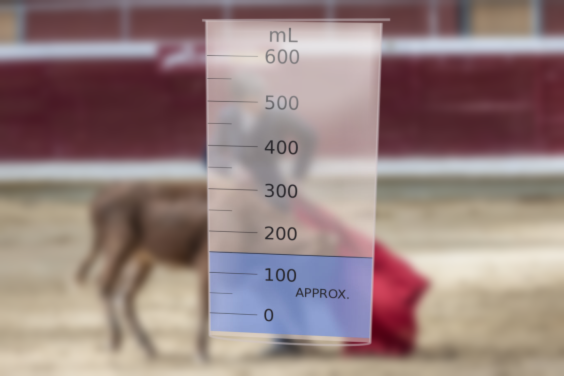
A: 150 mL
